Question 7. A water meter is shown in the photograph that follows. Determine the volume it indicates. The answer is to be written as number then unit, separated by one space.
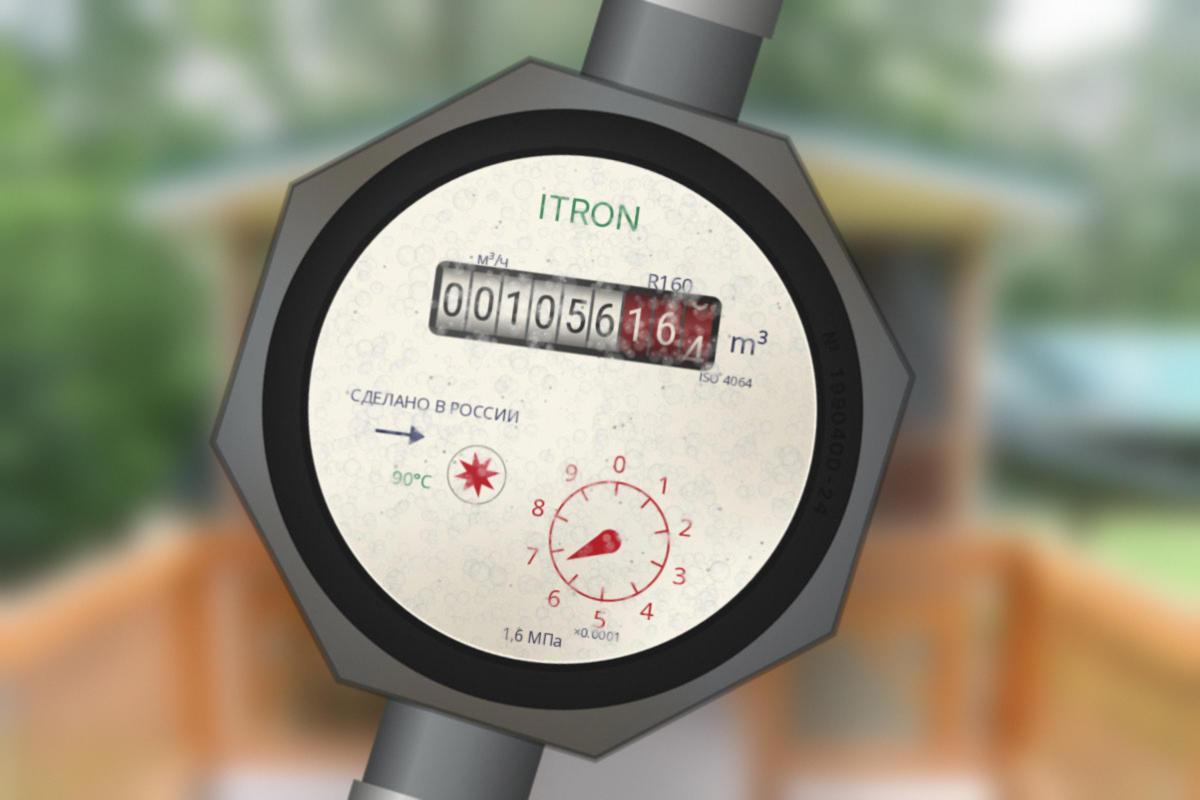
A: 1056.1636 m³
